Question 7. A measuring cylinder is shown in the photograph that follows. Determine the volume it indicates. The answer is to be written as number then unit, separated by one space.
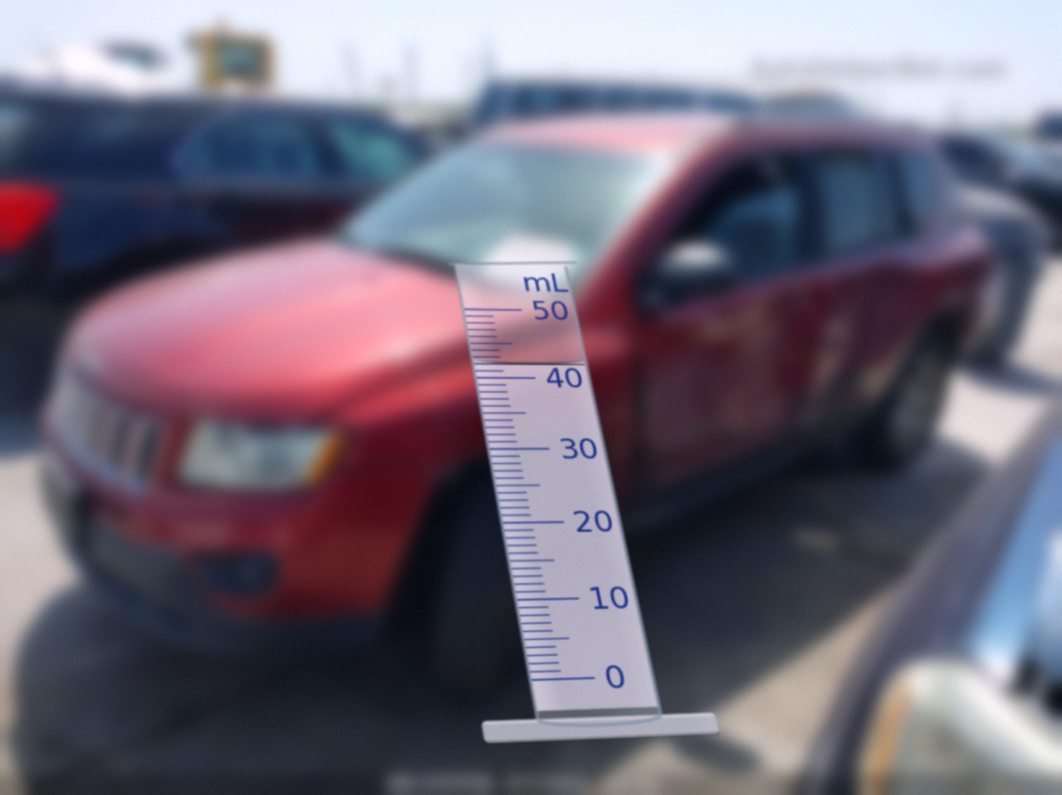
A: 42 mL
